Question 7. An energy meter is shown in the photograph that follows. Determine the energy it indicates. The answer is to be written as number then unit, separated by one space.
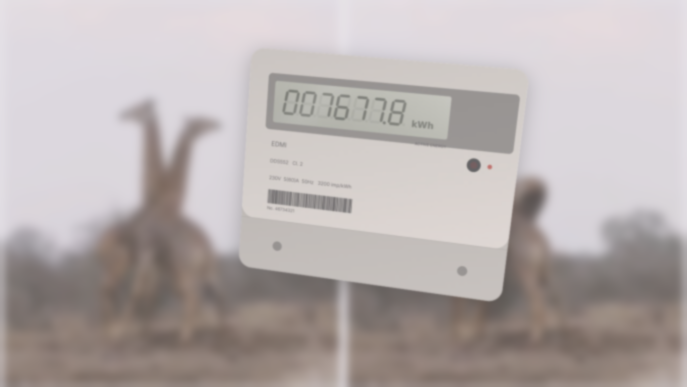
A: 7677.8 kWh
